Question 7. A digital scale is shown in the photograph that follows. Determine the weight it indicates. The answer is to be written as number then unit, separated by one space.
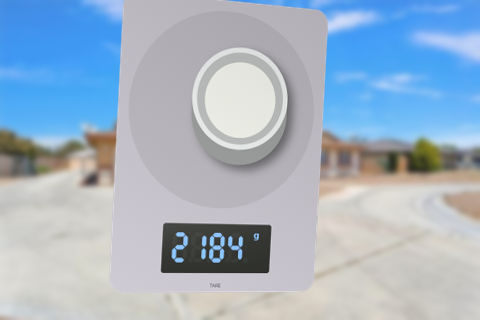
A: 2184 g
